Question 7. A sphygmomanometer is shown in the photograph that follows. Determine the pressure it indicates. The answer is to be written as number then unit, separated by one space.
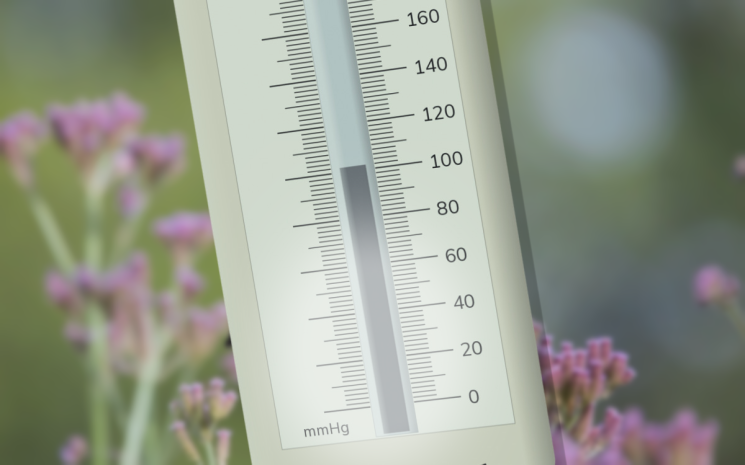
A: 102 mmHg
